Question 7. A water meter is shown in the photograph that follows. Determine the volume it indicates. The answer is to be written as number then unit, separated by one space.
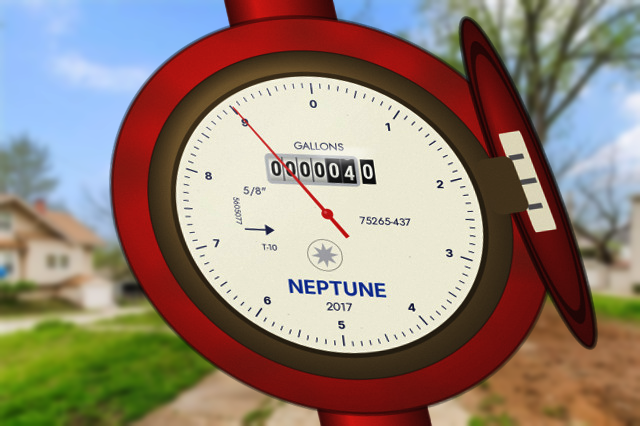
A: 39.0 gal
